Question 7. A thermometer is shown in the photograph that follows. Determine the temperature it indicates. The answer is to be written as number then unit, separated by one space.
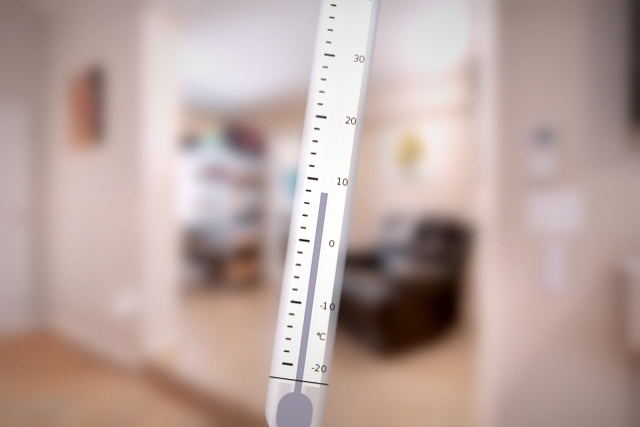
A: 8 °C
